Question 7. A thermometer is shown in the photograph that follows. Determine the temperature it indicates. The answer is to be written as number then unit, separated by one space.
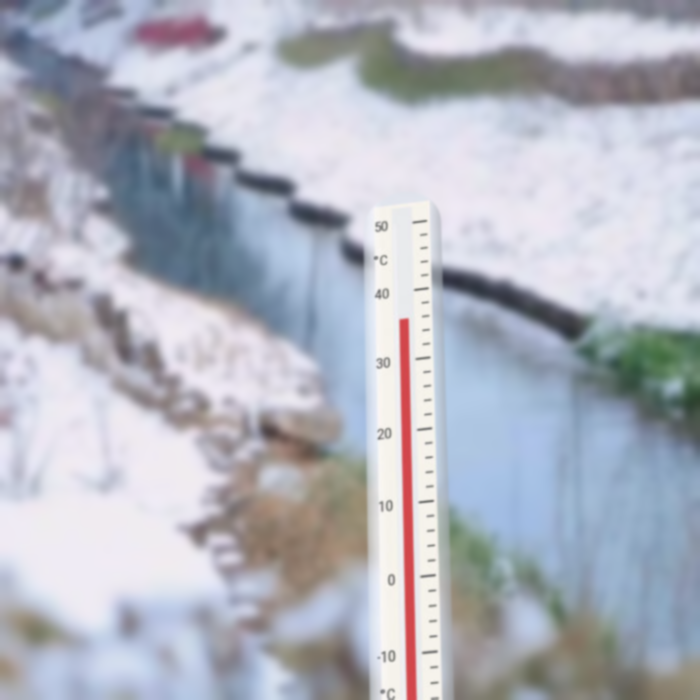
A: 36 °C
